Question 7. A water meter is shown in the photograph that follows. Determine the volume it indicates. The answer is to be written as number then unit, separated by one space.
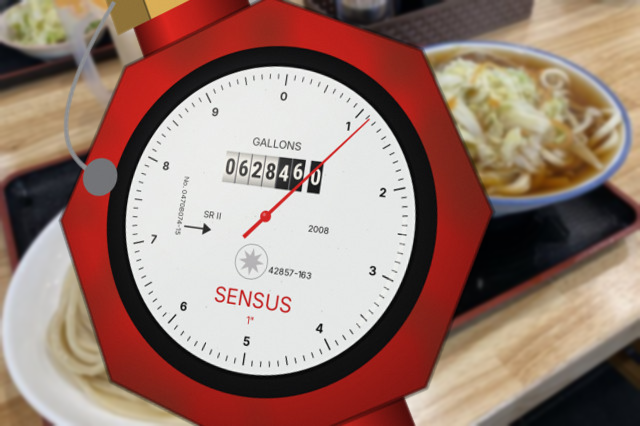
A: 628461.1 gal
